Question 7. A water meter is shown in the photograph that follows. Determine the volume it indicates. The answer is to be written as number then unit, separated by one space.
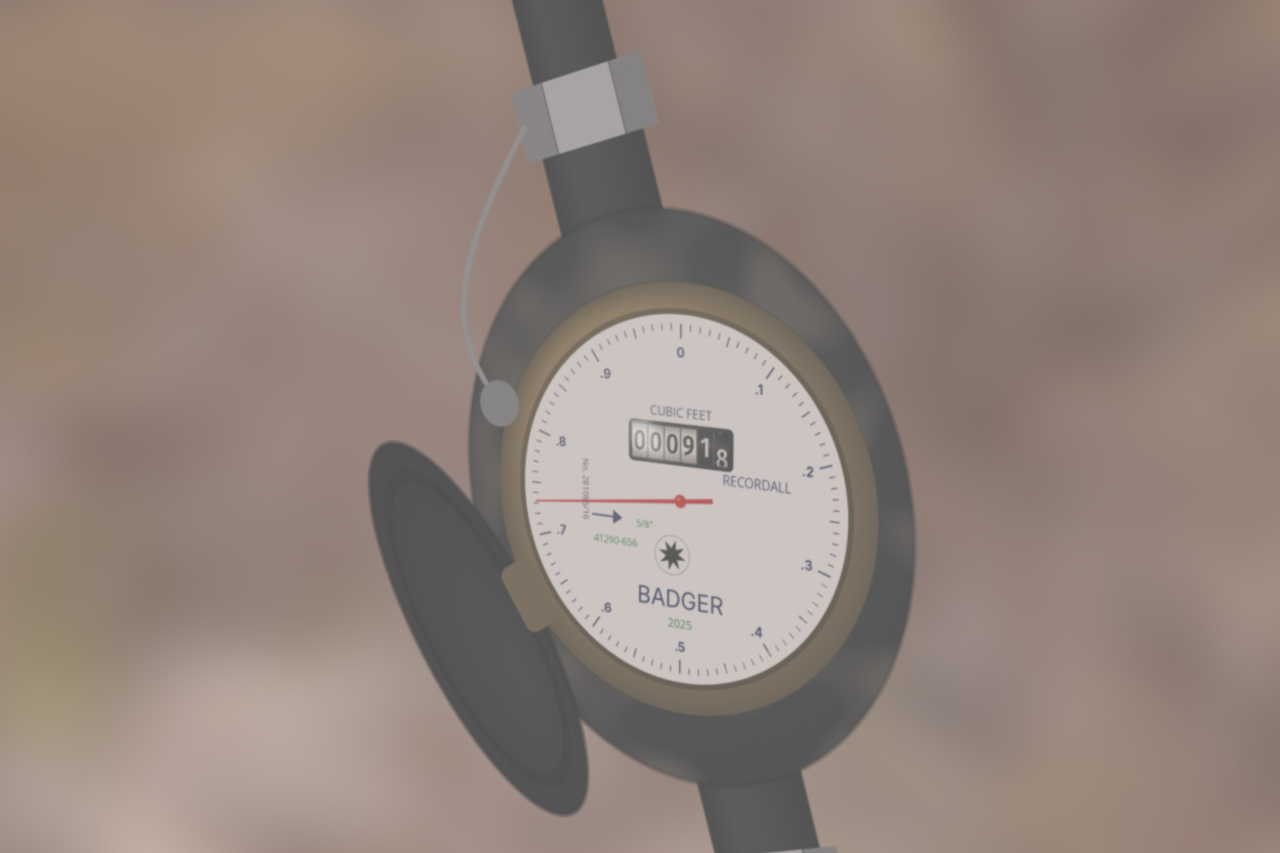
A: 917.73 ft³
